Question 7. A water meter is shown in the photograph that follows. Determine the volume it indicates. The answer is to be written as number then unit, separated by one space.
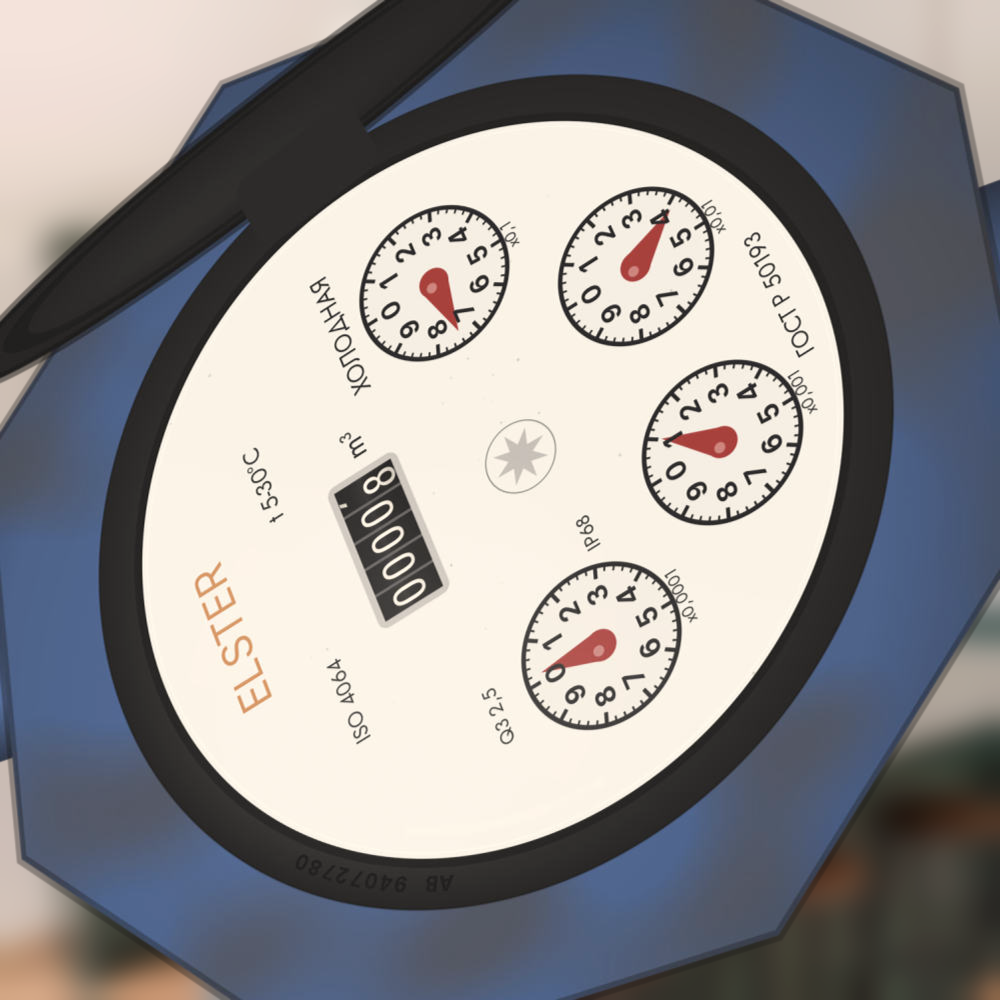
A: 7.7410 m³
